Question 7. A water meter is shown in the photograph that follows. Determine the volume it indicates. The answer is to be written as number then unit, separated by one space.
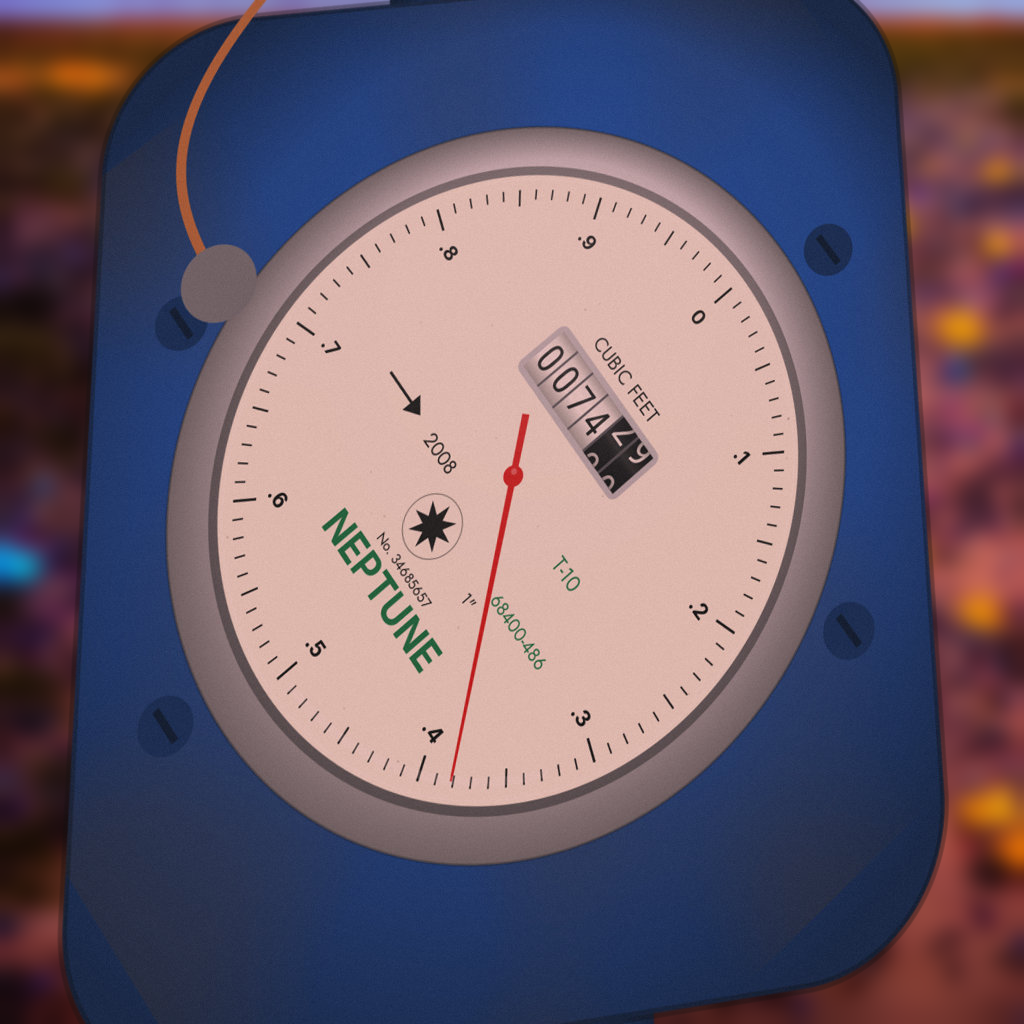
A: 7429.38 ft³
